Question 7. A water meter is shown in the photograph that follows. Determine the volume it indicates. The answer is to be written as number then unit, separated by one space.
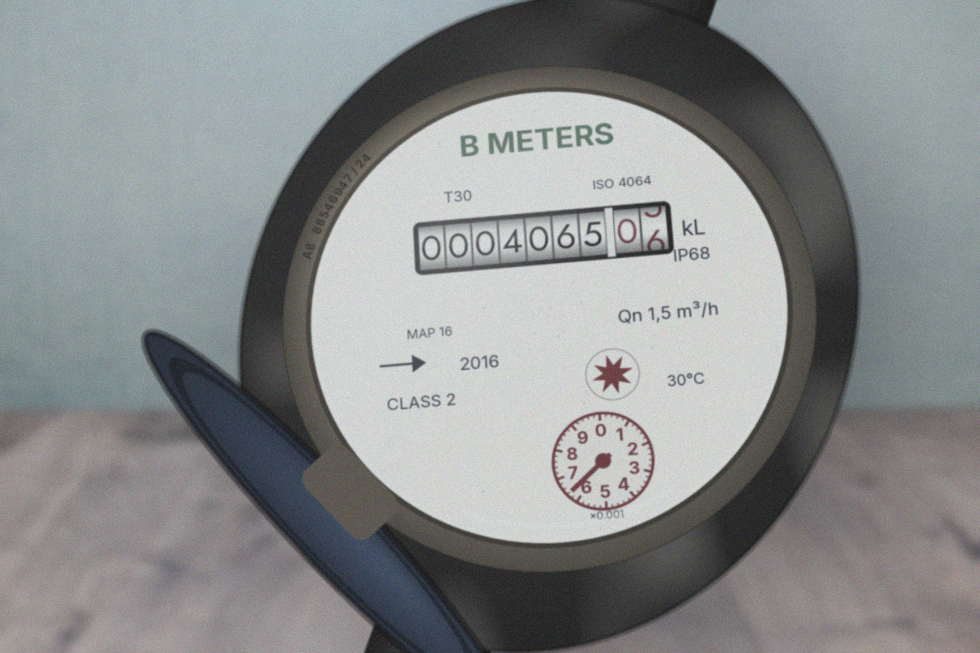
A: 4065.056 kL
